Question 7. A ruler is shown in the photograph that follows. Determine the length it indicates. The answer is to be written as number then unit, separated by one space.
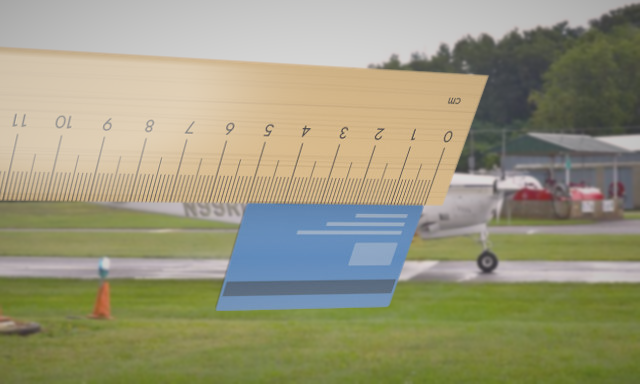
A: 5 cm
